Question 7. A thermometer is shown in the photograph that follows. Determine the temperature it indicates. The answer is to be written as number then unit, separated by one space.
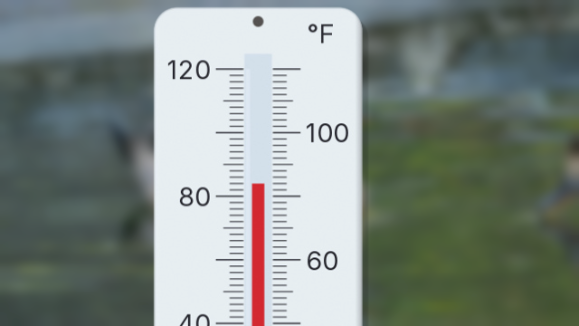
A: 84 °F
